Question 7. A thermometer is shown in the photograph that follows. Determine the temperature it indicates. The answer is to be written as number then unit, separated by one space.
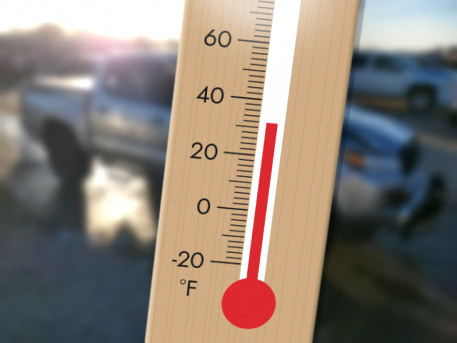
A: 32 °F
